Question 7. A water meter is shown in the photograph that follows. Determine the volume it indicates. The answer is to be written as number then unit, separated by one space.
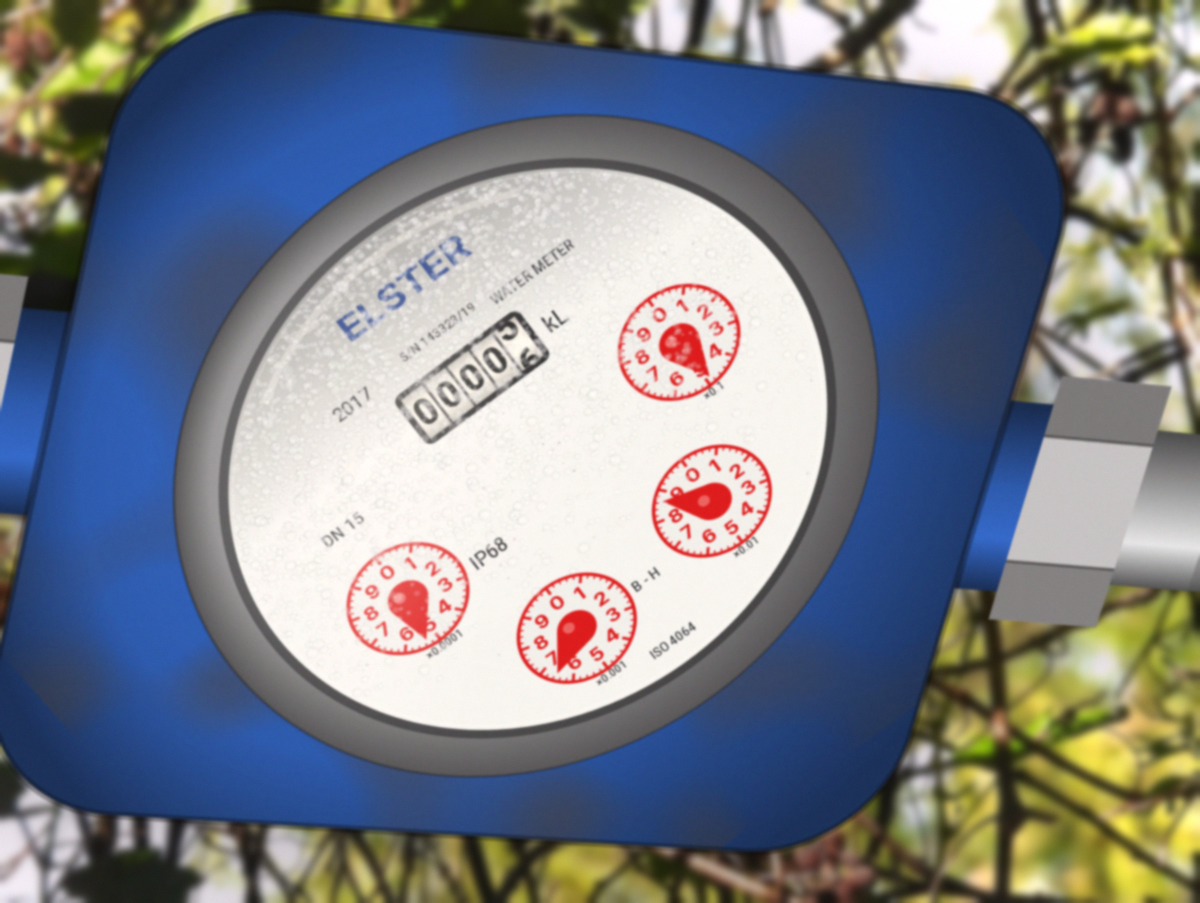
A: 5.4865 kL
